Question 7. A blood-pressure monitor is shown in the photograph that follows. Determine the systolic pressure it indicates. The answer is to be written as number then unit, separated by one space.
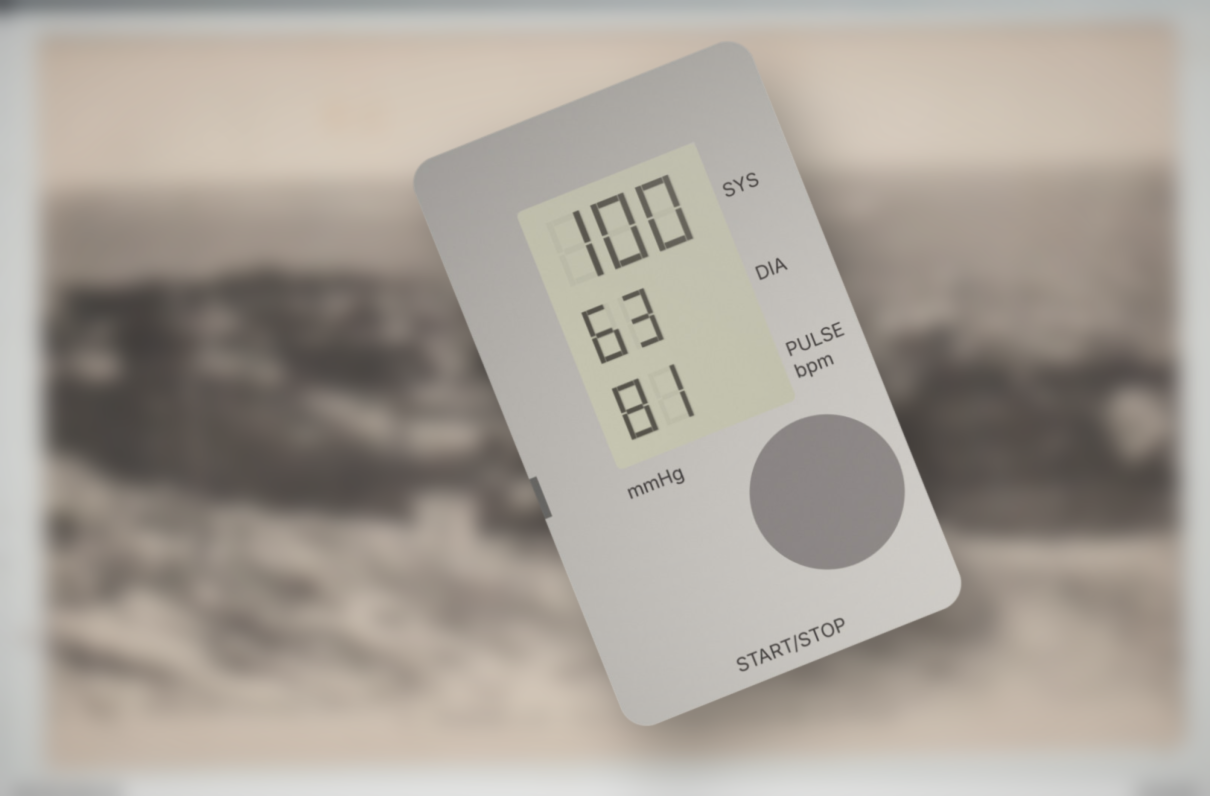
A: 100 mmHg
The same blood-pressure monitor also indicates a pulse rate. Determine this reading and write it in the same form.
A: 81 bpm
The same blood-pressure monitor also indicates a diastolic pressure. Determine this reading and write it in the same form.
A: 63 mmHg
